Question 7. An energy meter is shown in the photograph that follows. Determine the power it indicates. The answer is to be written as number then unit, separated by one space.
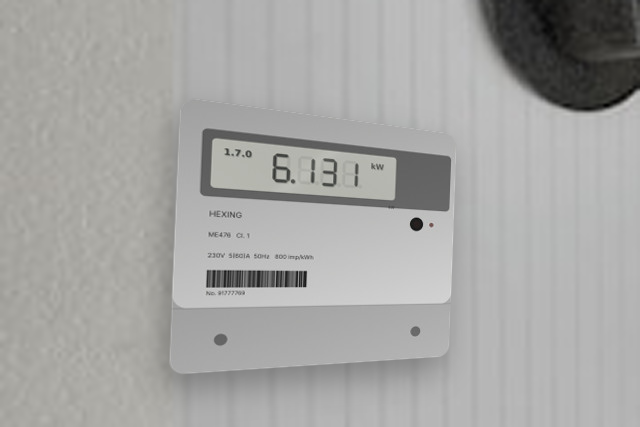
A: 6.131 kW
